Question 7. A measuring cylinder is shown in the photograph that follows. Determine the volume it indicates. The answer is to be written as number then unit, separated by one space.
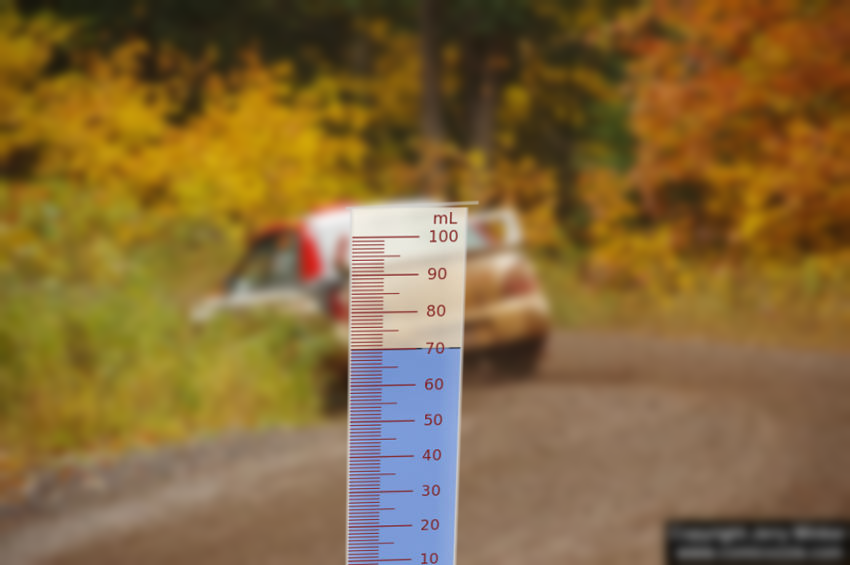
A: 70 mL
